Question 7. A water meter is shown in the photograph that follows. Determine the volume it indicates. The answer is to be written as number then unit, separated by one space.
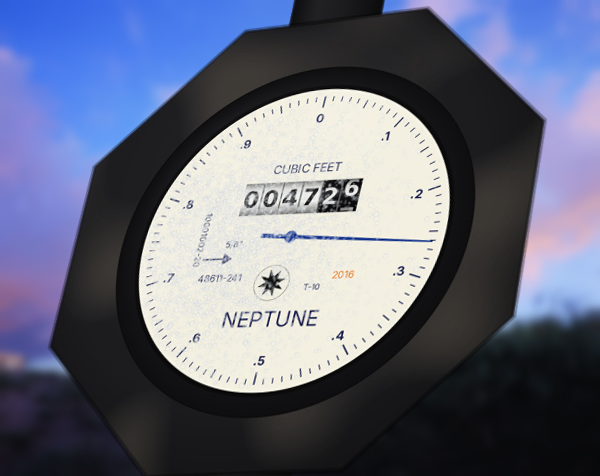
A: 4726.26 ft³
